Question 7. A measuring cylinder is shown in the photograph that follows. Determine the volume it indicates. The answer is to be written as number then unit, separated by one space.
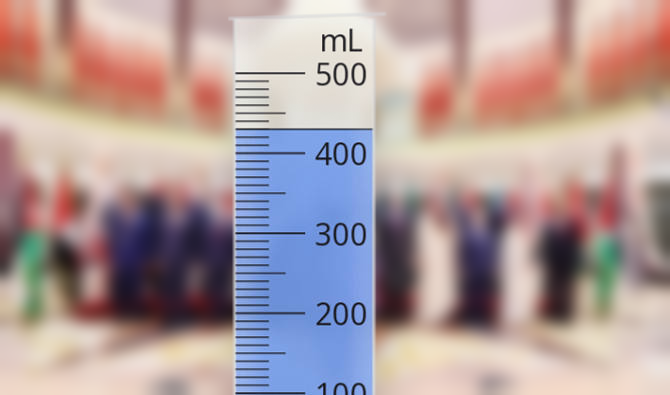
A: 430 mL
